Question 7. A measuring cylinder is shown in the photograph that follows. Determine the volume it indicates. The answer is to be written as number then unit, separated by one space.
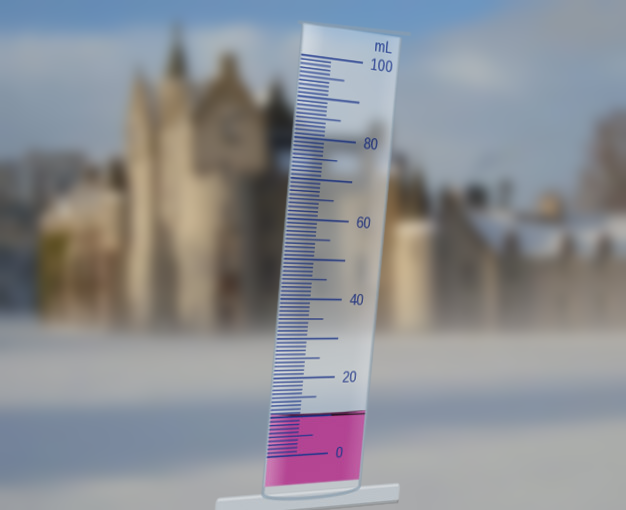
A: 10 mL
